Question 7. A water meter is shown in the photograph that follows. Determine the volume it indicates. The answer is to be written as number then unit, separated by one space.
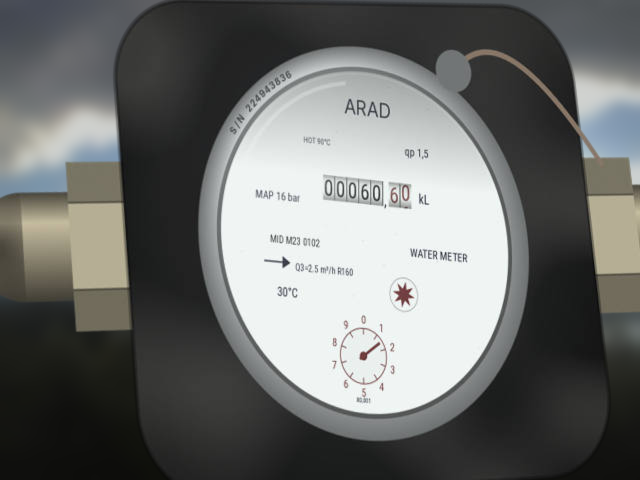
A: 60.601 kL
